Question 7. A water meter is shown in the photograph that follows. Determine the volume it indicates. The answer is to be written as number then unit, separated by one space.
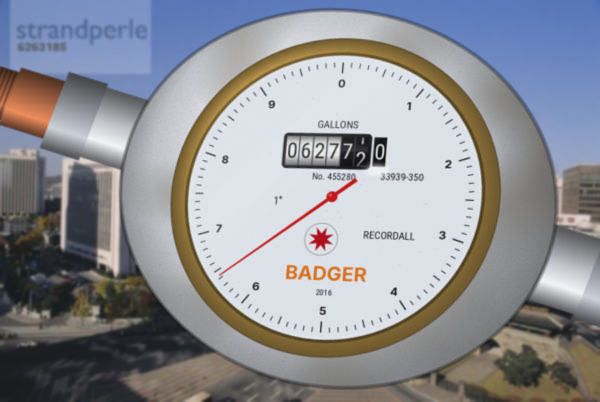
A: 627716.4 gal
